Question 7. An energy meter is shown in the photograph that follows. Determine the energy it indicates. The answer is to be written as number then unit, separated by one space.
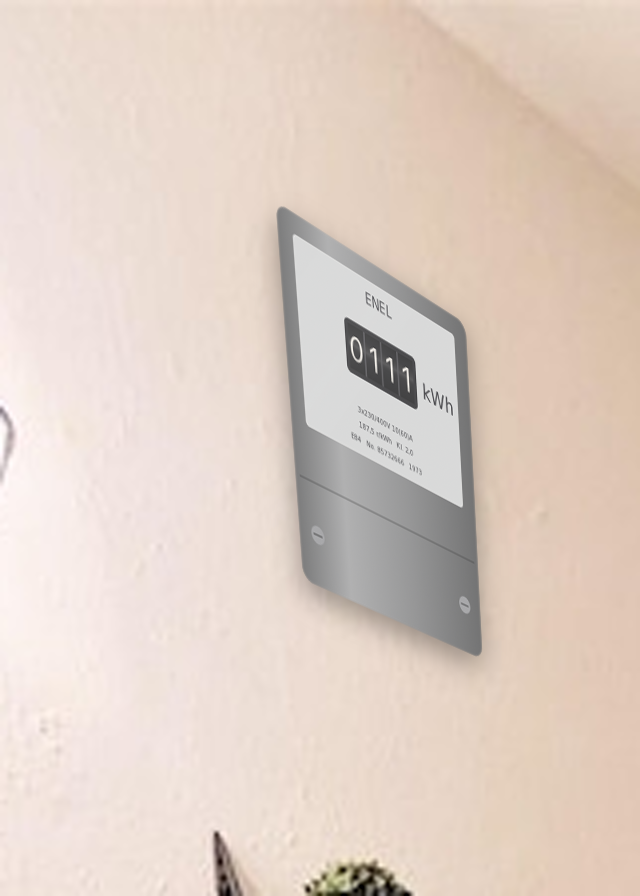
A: 111 kWh
